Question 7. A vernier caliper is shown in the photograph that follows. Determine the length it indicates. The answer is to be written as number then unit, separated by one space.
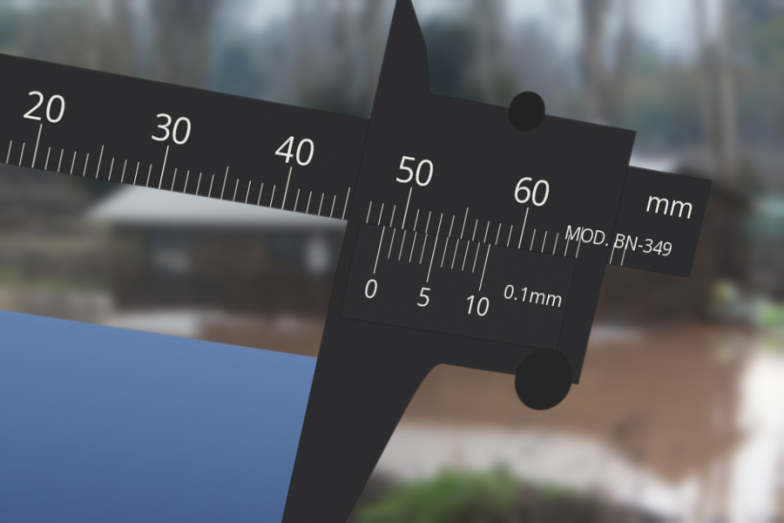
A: 48.5 mm
